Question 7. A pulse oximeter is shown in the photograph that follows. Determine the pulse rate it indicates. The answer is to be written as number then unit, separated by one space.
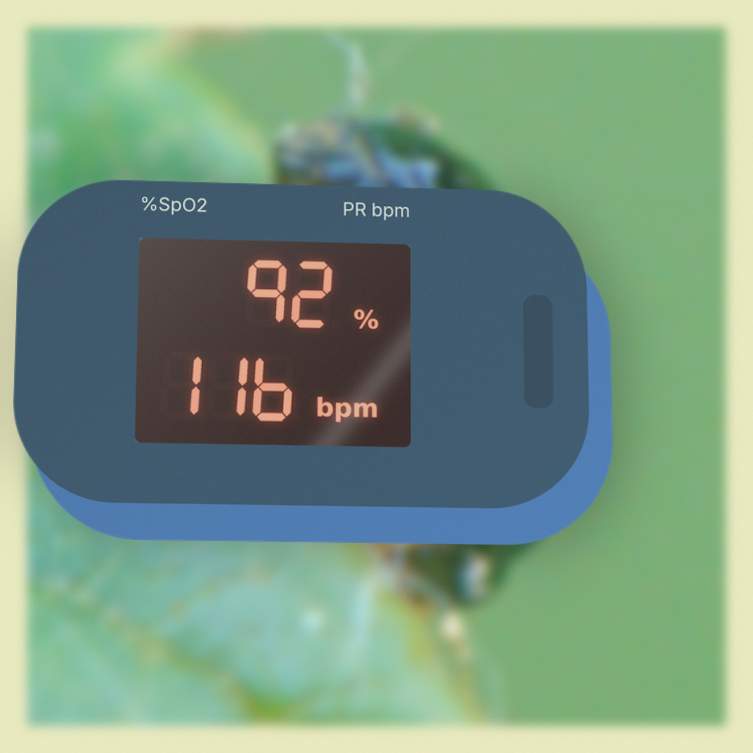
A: 116 bpm
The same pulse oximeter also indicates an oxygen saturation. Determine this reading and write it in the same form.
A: 92 %
